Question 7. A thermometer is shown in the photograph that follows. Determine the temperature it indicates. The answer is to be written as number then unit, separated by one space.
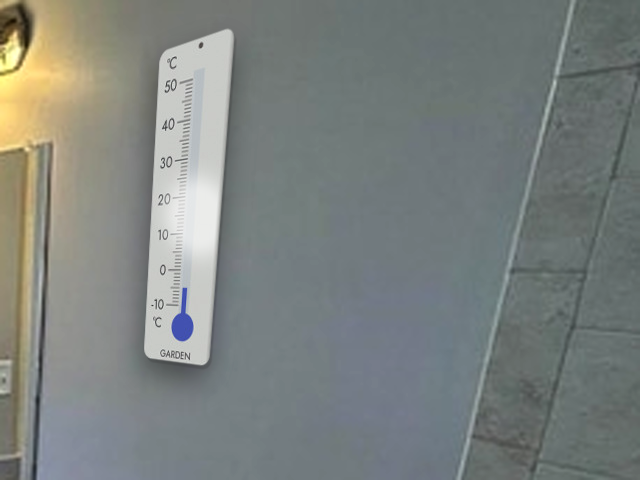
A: -5 °C
